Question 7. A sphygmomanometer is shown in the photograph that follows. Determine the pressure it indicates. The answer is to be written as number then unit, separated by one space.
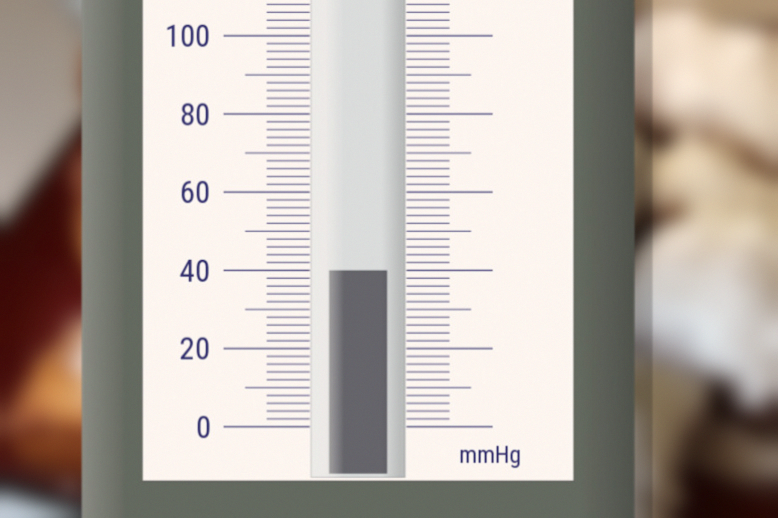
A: 40 mmHg
